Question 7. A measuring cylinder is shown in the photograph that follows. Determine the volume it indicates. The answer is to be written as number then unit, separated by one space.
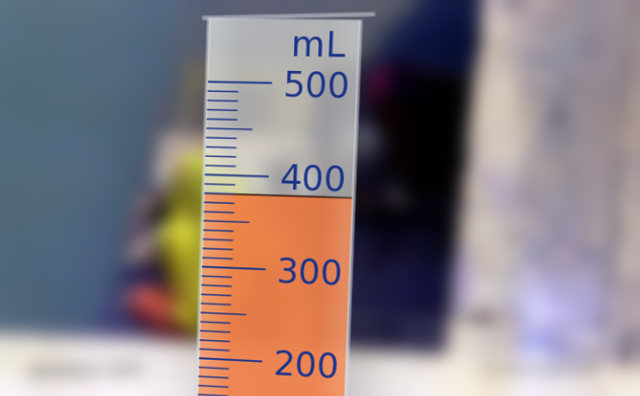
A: 380 mL
